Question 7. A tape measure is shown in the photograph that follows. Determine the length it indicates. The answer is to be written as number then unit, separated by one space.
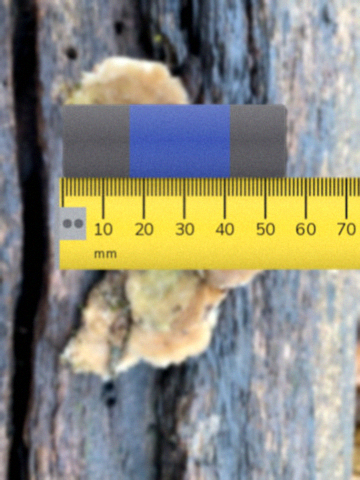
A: 55 mm
